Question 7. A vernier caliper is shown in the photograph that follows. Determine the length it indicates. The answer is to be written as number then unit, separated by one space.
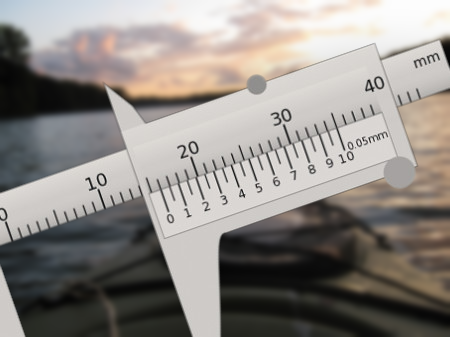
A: 16.0 mm
